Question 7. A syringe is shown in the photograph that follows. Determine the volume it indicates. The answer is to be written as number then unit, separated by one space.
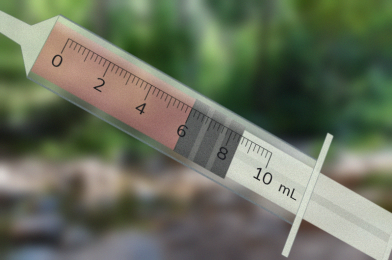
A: 6 mL
